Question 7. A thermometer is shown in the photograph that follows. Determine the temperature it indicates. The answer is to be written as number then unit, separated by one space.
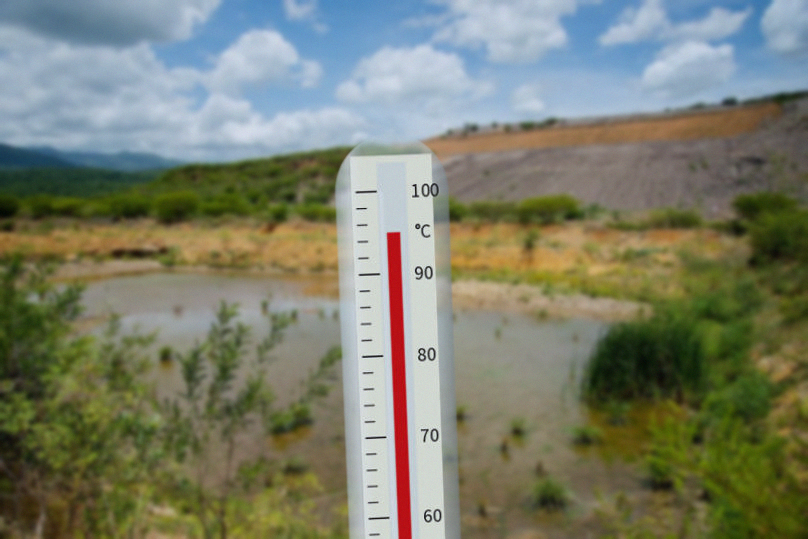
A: 95 °C
